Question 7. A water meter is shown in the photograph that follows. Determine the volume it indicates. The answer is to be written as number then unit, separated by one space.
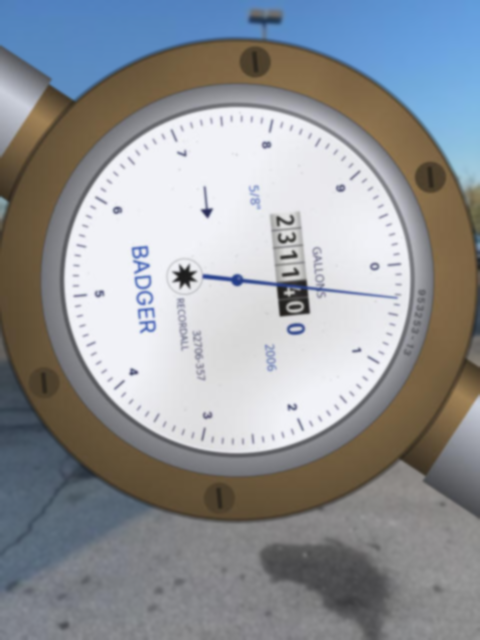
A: 2311400.3 gal
